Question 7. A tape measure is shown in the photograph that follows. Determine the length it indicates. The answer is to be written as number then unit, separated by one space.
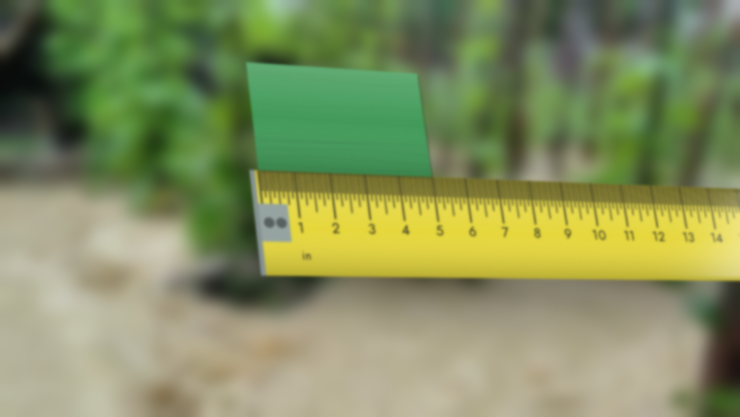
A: 5 in
